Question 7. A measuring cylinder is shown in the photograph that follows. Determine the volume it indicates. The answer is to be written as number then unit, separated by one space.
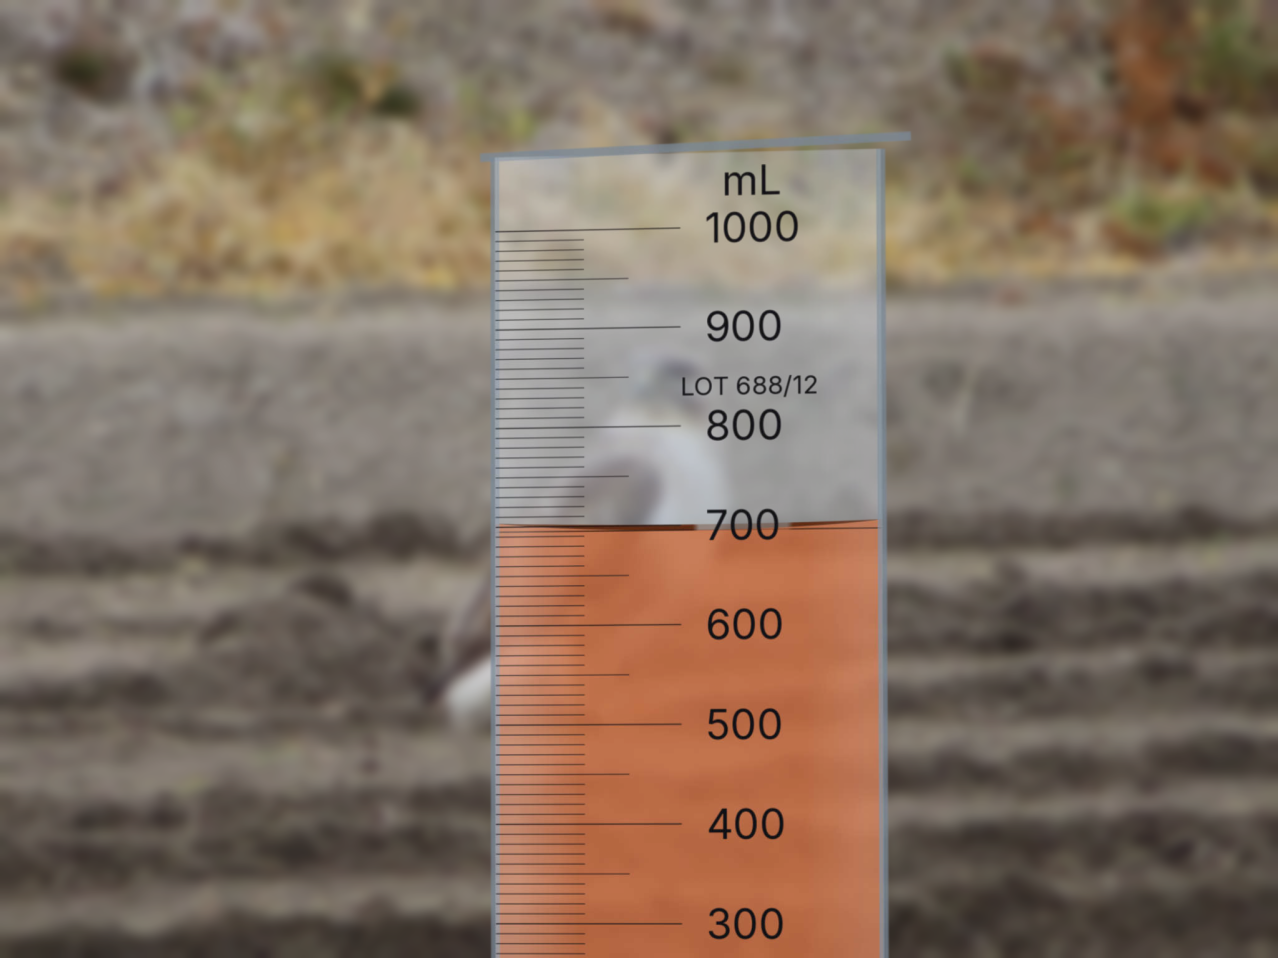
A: 695 mL
